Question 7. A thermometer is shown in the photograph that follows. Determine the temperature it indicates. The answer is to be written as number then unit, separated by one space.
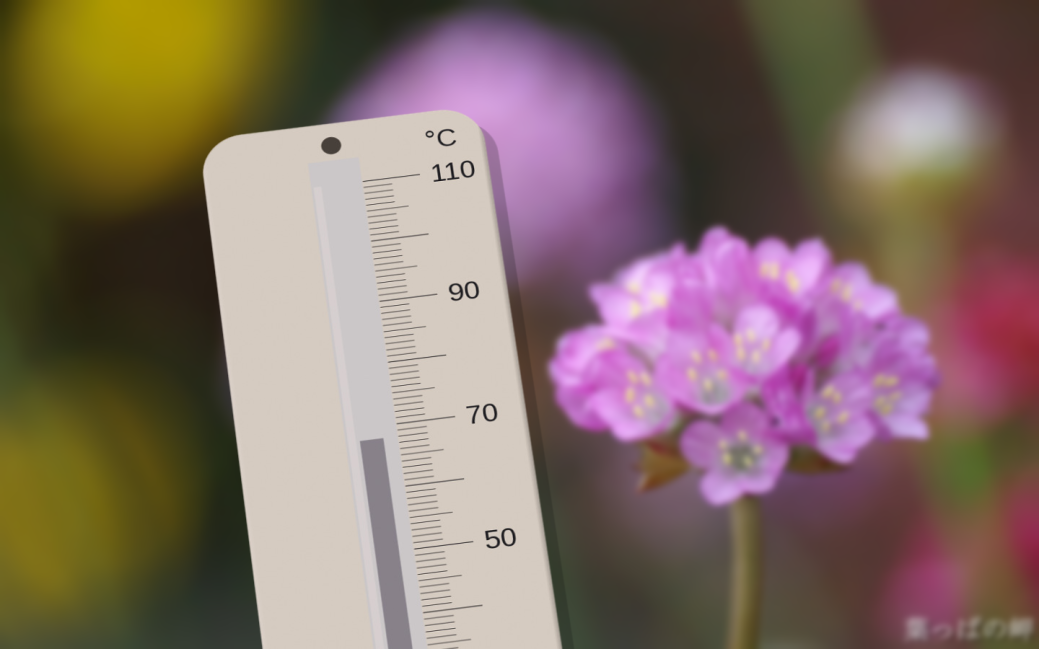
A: 68 °C
